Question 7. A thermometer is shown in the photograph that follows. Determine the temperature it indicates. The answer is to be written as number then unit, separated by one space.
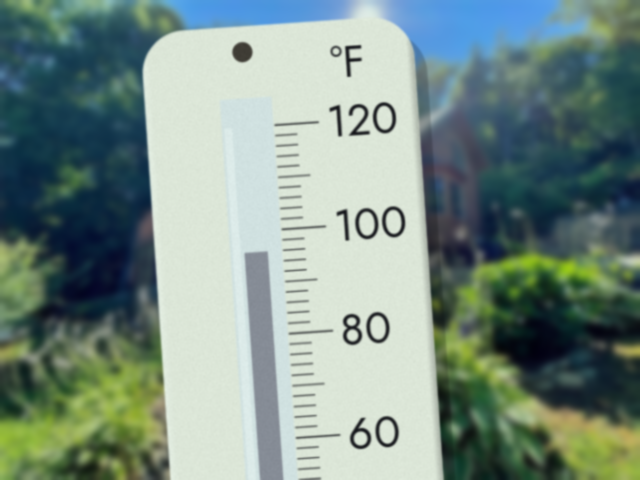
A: 96 °F
